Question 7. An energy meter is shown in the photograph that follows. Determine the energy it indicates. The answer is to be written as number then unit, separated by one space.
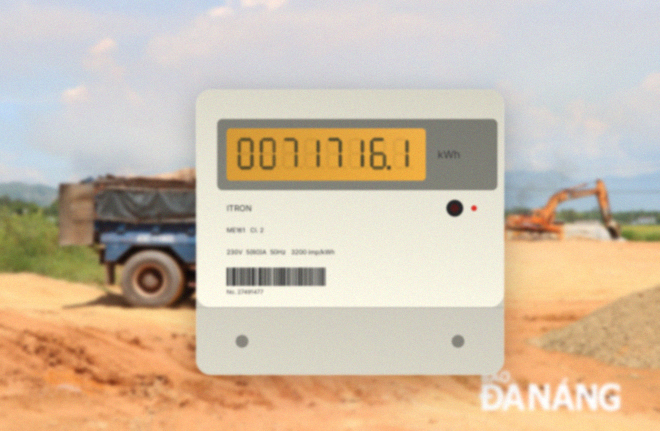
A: 71716.1 kWh
